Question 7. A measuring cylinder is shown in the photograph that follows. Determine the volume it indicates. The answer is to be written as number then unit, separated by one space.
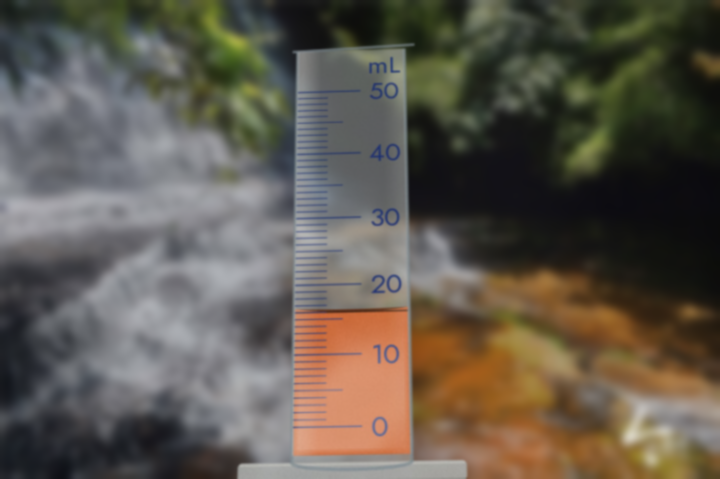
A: 16 mL
